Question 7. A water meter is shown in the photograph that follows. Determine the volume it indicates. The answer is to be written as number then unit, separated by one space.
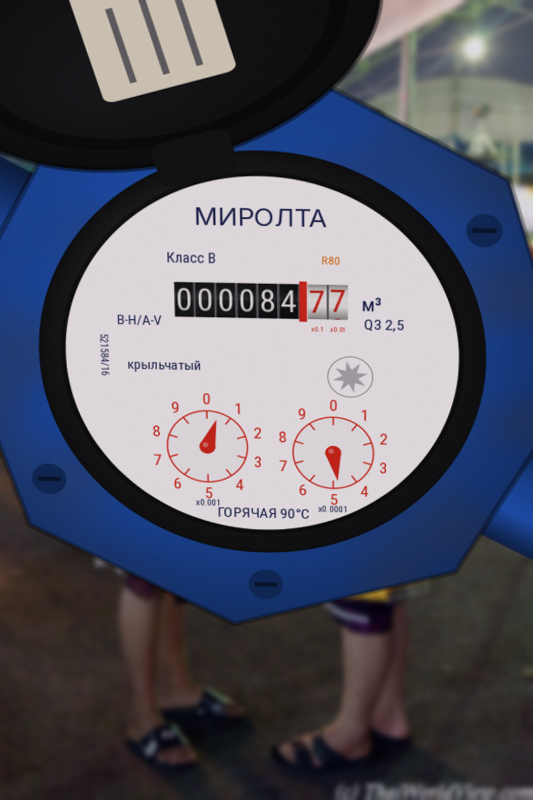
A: 84.7704 m³
